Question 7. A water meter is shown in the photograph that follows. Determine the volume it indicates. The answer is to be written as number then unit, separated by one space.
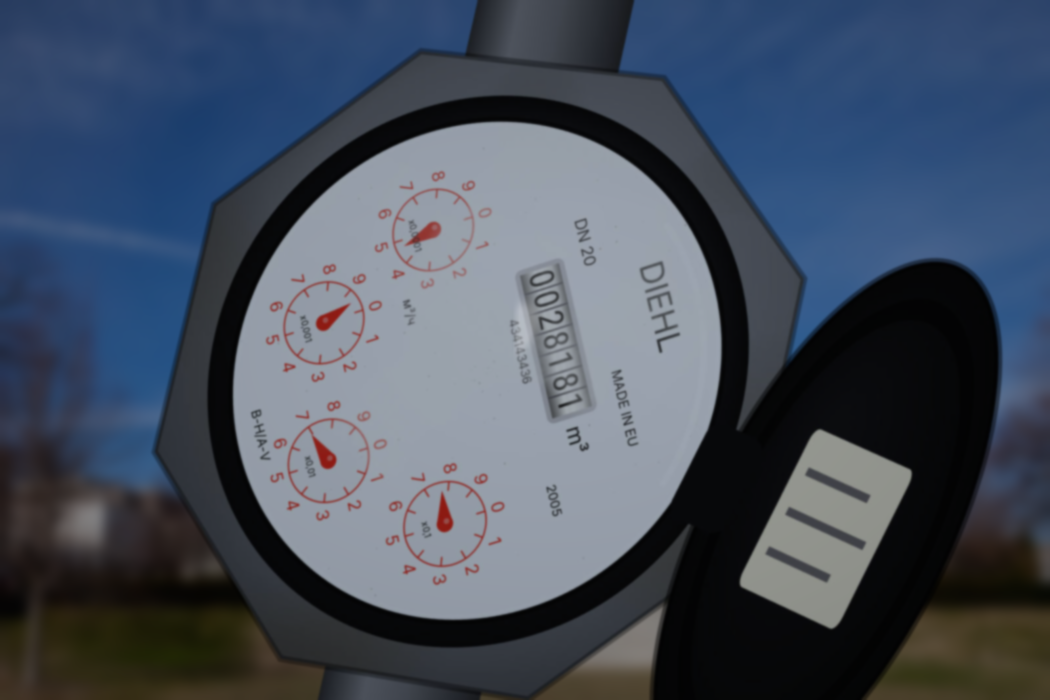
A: 28181.7694 m³
